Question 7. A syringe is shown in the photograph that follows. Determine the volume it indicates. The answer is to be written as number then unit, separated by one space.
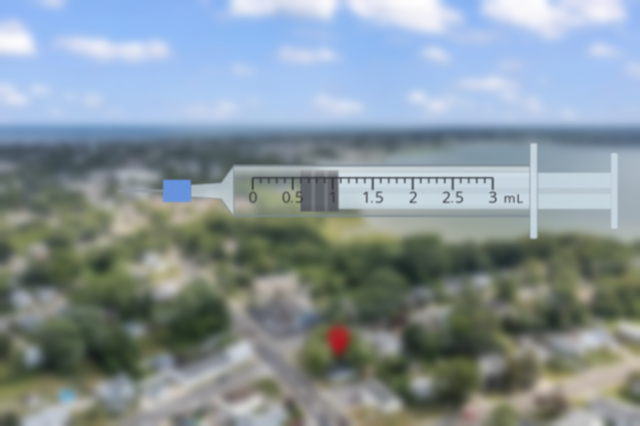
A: 0.6 mL
